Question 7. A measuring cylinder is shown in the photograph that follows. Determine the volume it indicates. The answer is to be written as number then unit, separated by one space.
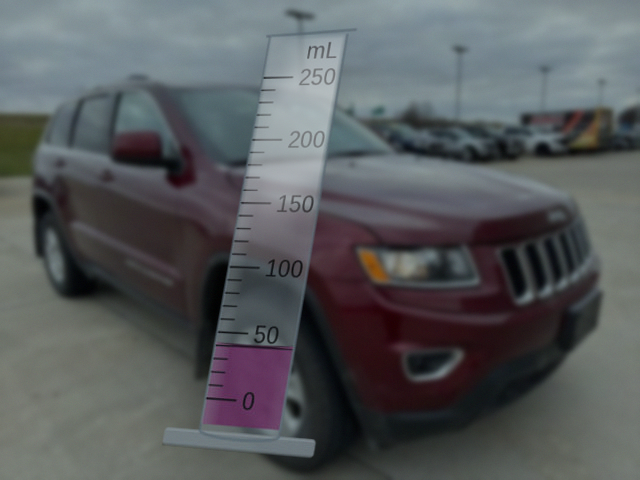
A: 40 mL
